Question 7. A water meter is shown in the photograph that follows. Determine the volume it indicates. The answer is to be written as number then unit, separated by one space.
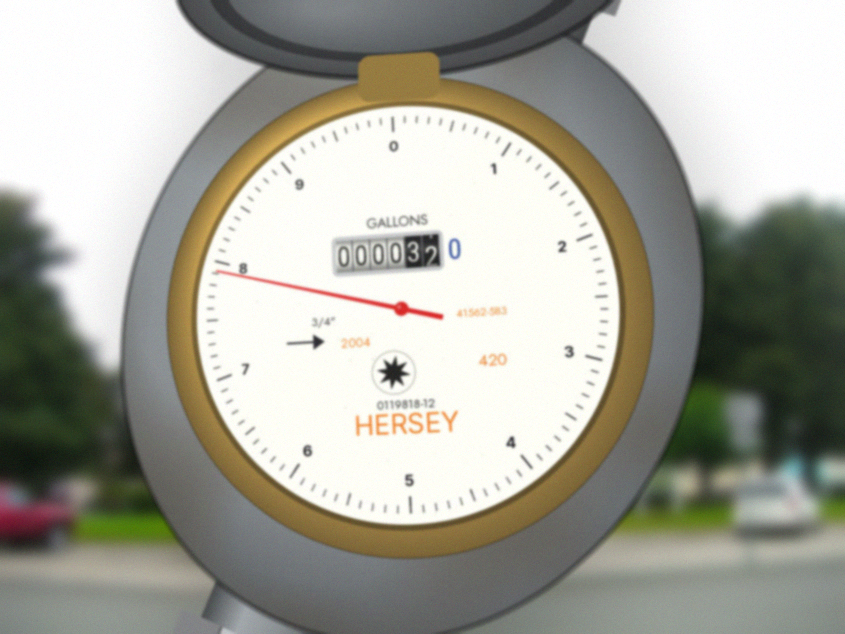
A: 317.9 gal
